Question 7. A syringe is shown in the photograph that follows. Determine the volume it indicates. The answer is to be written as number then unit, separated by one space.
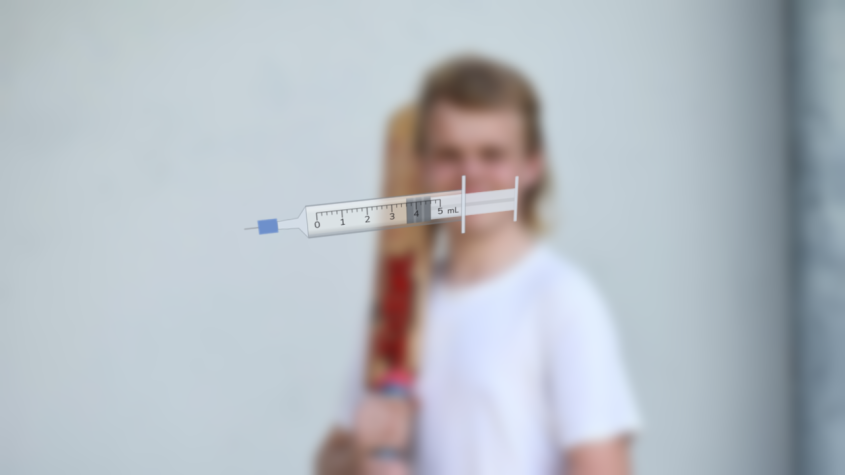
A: 3.6 mL
